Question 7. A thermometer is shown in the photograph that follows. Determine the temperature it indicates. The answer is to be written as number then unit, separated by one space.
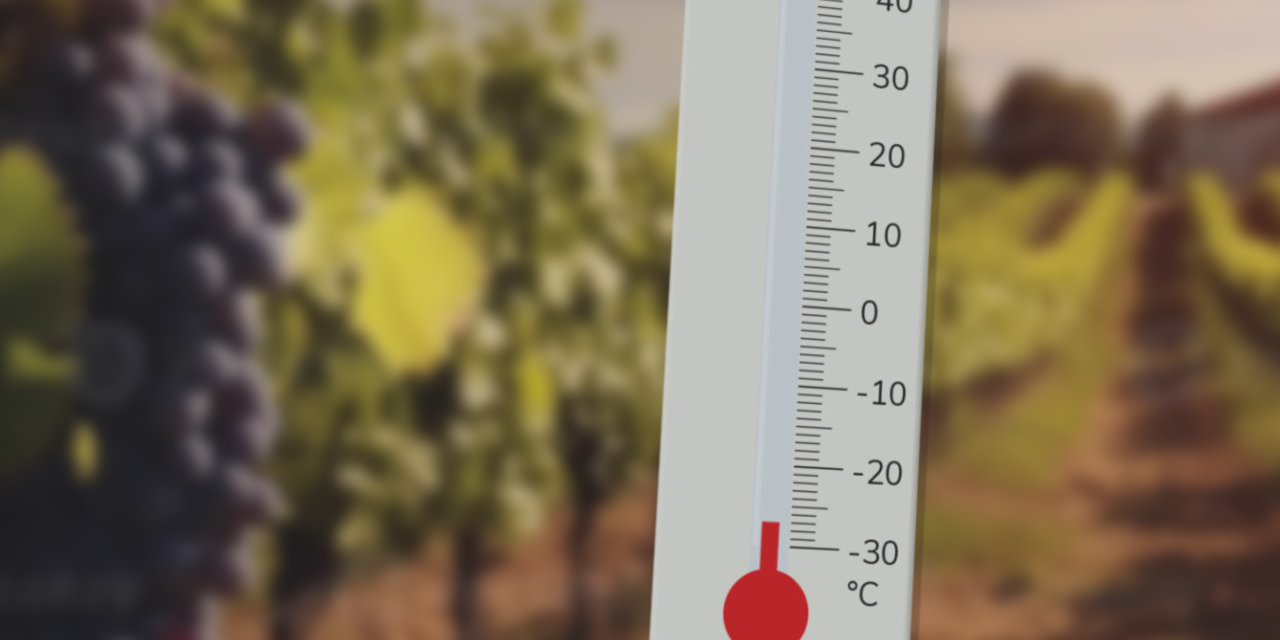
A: -27 °C
